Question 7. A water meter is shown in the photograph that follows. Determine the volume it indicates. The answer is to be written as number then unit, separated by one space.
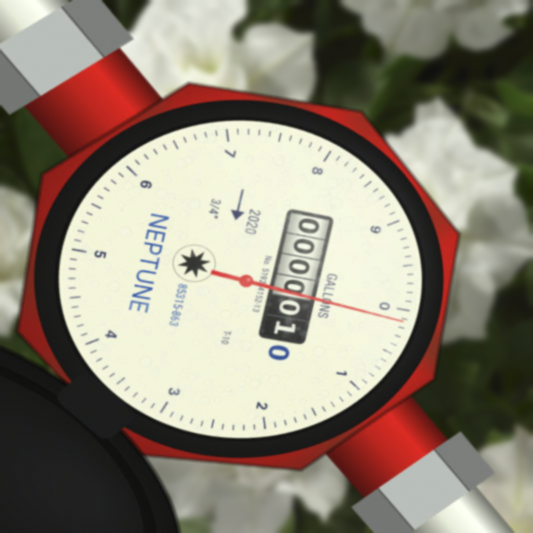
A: 10.1 gal
